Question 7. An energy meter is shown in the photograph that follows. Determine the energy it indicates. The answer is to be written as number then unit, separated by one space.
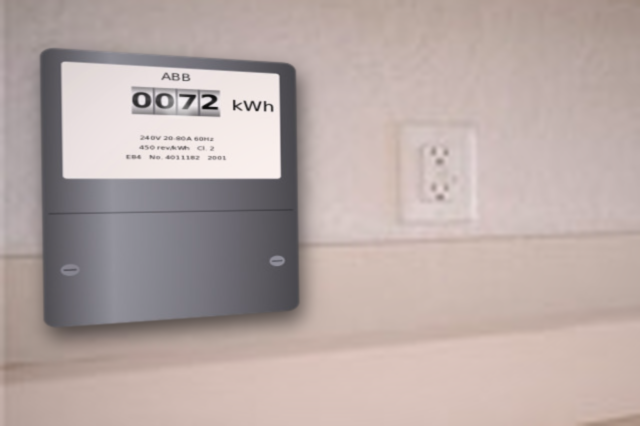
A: 72 kWh
